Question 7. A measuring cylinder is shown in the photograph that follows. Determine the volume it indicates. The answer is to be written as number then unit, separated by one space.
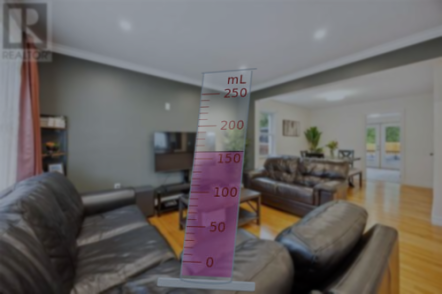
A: 160 mL
